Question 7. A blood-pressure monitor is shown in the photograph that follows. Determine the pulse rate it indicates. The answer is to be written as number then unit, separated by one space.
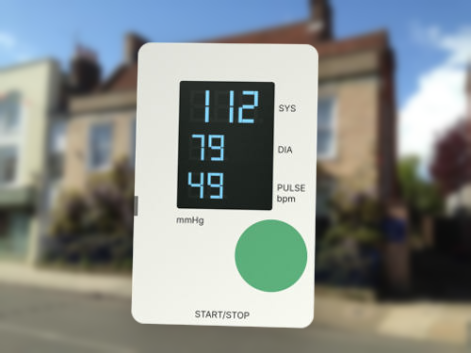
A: 49 bpm
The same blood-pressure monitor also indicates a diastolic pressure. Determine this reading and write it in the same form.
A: 79 mmHg
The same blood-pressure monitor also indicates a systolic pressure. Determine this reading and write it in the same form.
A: 112 mmHg
